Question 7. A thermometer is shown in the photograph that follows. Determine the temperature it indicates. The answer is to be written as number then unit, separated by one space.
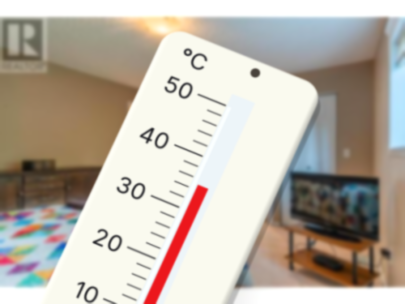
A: 35 °C
